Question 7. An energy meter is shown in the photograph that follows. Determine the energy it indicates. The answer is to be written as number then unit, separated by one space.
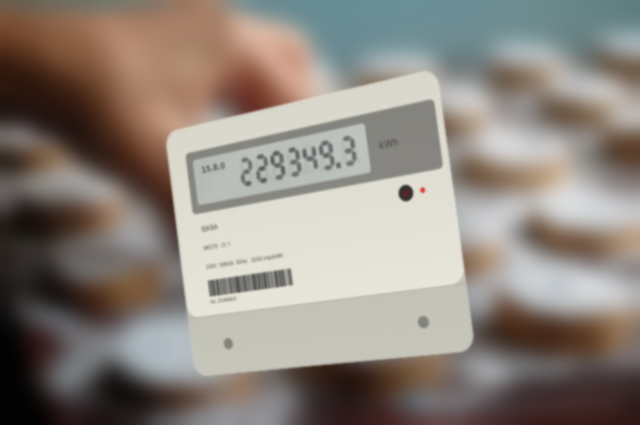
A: 229349.3 kWh
